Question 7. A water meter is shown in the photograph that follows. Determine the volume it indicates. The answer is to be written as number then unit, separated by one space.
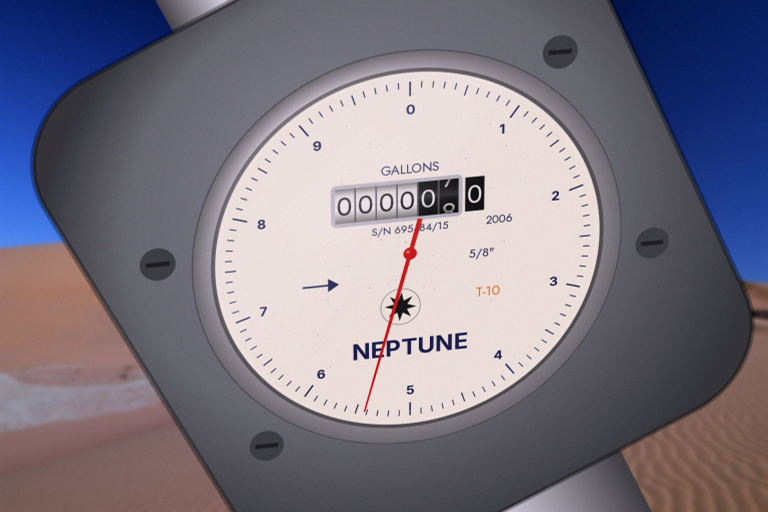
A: 75.4 gal
